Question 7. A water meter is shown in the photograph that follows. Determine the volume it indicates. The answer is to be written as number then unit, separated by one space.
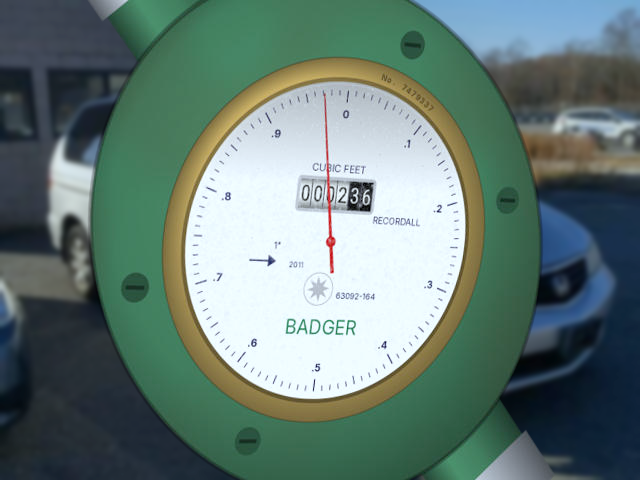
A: 235.97 ft³
